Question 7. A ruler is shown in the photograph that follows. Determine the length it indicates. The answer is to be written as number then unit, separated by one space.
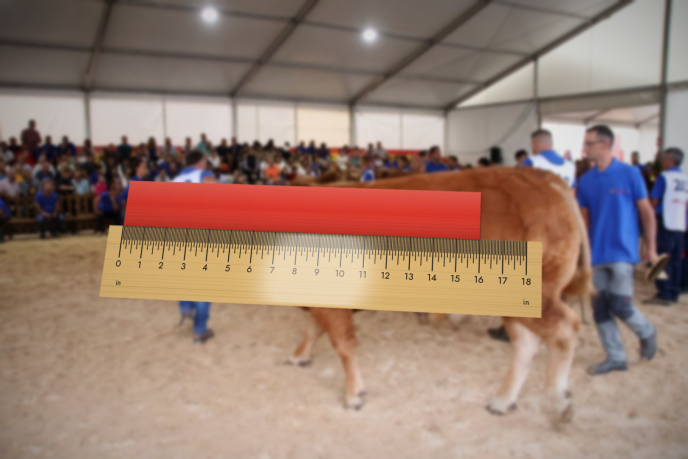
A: 16 in
